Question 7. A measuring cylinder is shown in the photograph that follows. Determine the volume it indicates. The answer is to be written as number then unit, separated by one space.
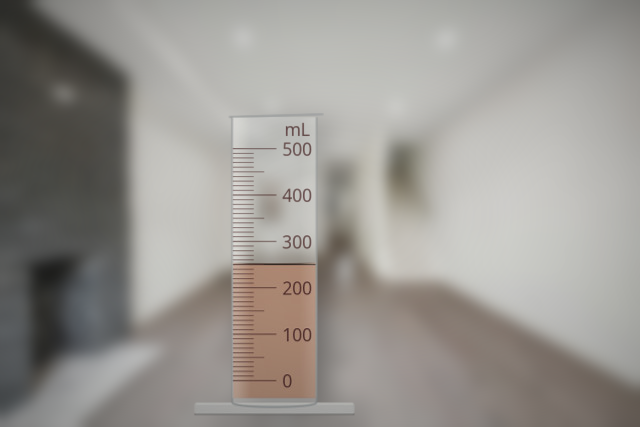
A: 250 mL
